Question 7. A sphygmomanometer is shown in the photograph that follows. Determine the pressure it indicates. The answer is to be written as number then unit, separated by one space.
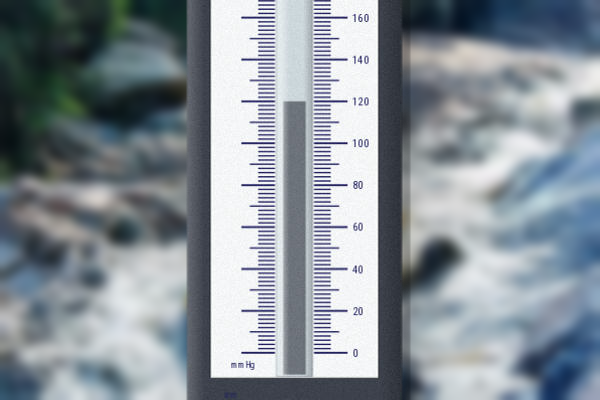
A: 120 mmHg
